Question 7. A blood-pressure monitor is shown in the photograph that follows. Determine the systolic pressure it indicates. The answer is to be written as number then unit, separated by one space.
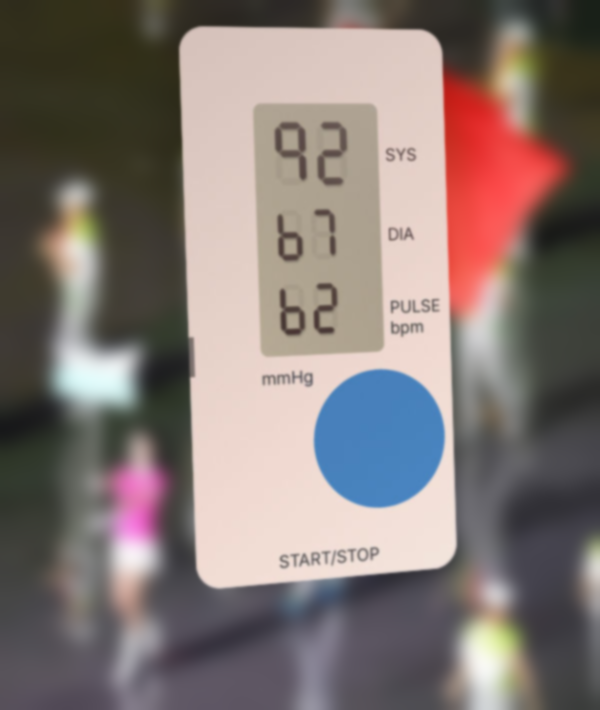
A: 92 mmHg
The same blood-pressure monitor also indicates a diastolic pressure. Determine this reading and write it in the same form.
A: 67 mmHg
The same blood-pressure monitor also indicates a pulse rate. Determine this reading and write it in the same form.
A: 62 bpm
